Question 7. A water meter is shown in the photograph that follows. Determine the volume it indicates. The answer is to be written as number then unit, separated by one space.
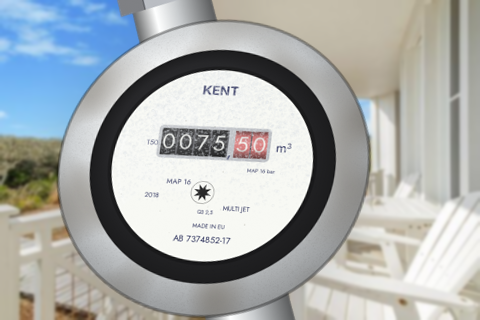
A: 75.50 m³
